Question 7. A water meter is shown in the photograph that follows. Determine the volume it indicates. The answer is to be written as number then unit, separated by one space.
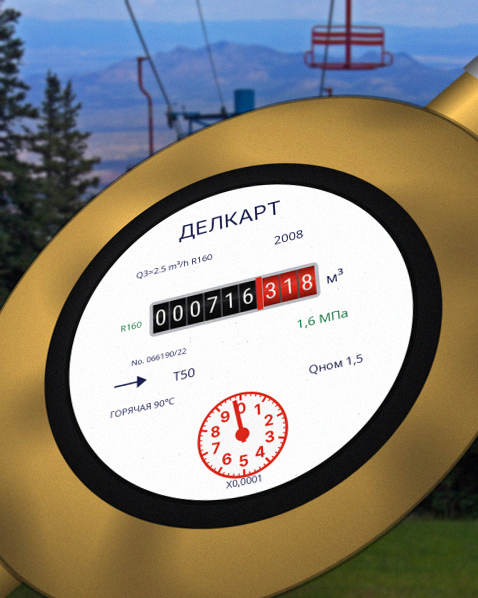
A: 716.3179 m³
